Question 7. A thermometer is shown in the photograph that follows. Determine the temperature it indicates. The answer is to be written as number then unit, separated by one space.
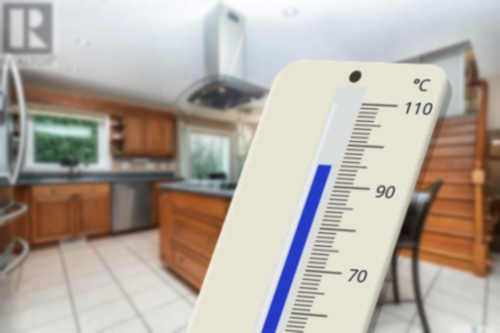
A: 95 °C
